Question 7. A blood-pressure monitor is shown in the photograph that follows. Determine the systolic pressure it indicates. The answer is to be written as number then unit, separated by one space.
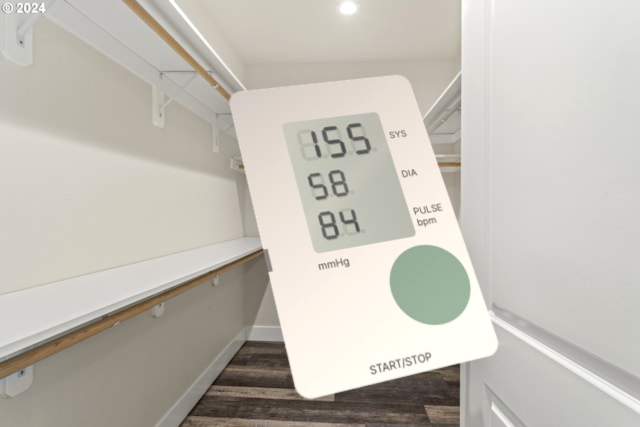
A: 155 mmHg
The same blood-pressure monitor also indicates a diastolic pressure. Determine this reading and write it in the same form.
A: 58 mmHg
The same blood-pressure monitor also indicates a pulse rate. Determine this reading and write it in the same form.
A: 84 bpm
